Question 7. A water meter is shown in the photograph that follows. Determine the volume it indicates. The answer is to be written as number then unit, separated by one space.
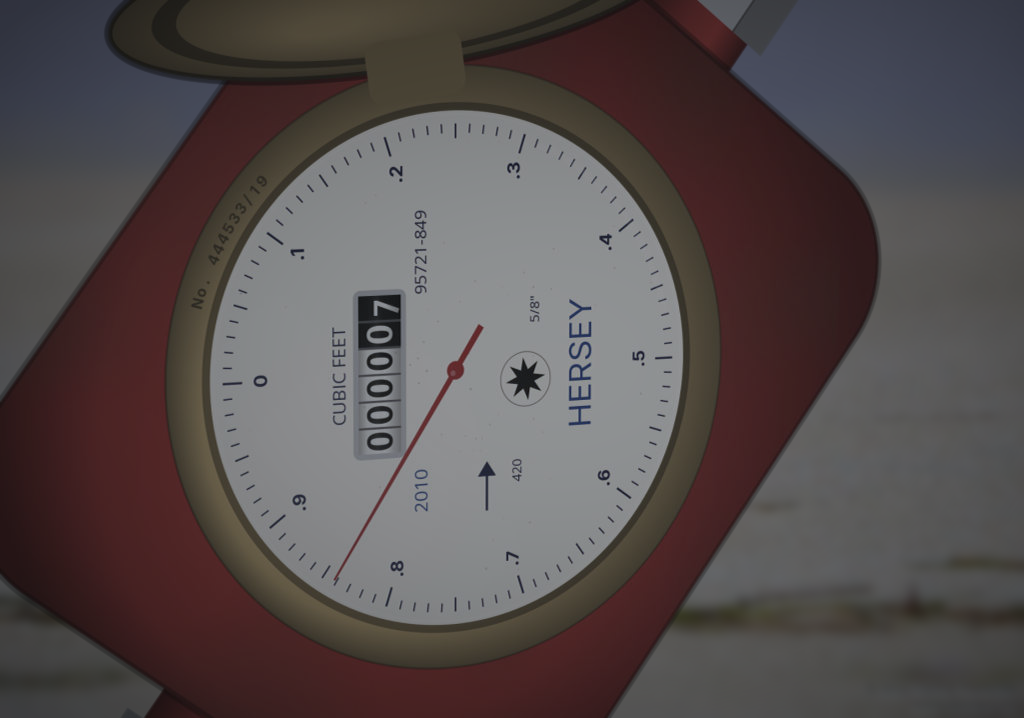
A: 6.84 ft³
